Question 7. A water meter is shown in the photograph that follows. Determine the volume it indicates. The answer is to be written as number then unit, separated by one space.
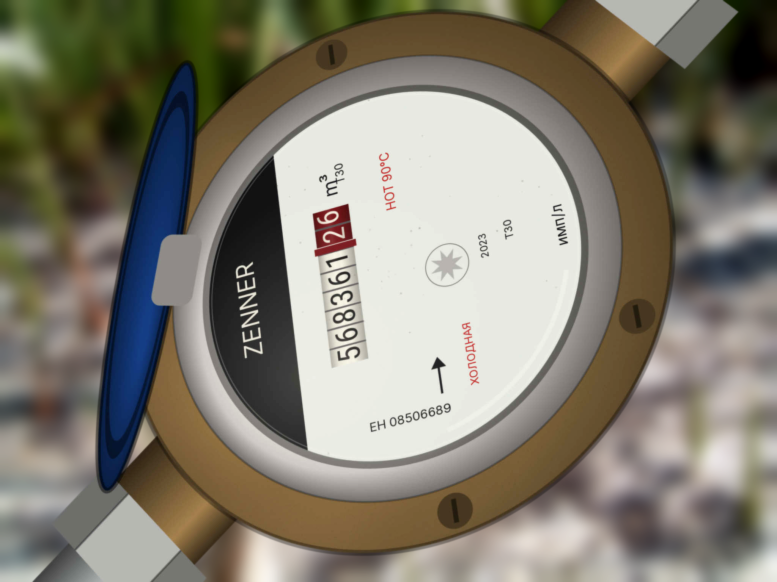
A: 568361.26 m³
